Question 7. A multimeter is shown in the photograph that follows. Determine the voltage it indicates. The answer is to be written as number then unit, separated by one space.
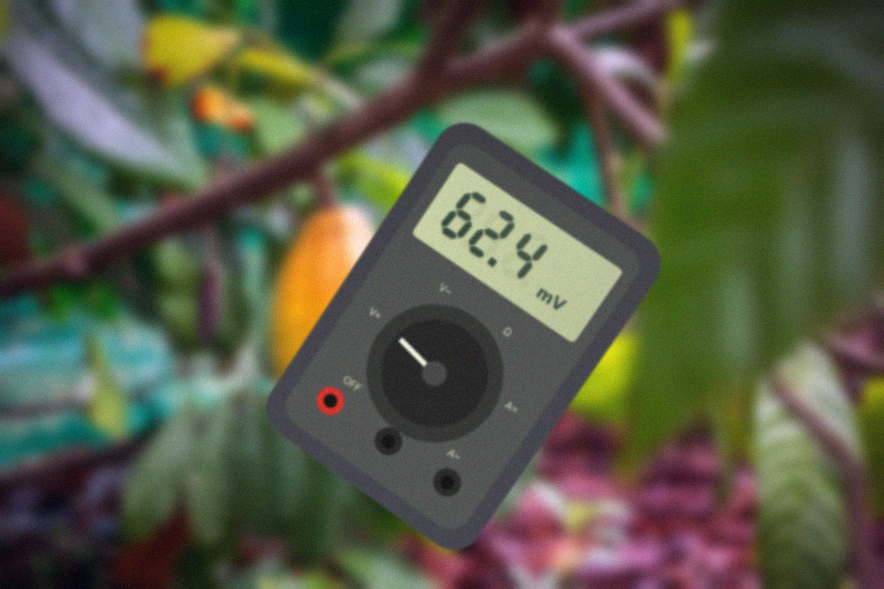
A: 62.4 mV
